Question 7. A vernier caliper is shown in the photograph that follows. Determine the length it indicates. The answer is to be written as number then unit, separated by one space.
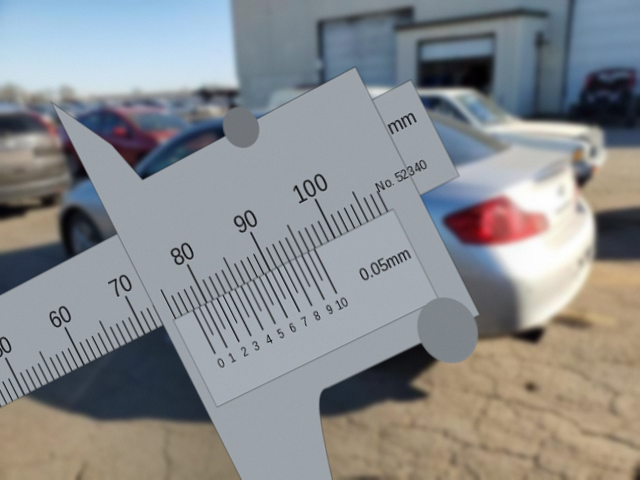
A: 77.8 mm
